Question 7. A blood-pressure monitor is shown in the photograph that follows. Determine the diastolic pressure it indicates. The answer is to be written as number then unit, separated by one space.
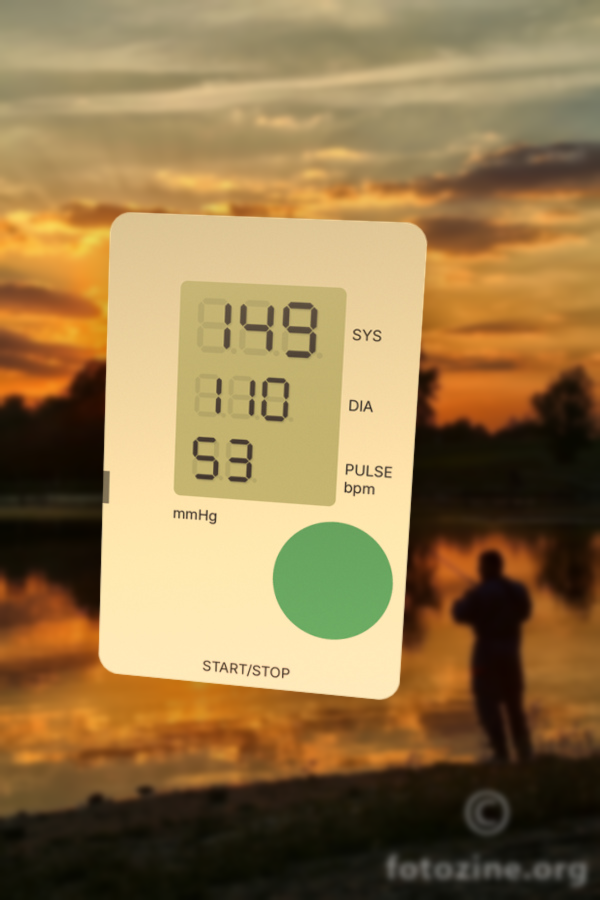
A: 110 mmHg
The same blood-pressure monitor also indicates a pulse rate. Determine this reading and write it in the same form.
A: 53 bpm
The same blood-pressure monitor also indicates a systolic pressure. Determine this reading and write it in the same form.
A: 149 mmHg
